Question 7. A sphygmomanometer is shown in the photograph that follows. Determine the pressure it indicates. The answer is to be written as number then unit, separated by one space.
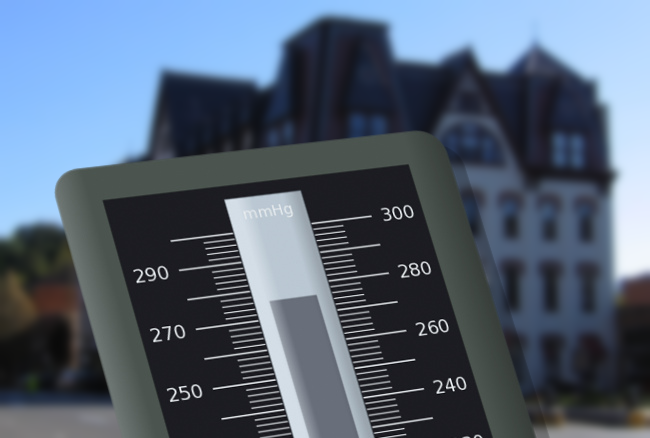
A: 276 mmHg
